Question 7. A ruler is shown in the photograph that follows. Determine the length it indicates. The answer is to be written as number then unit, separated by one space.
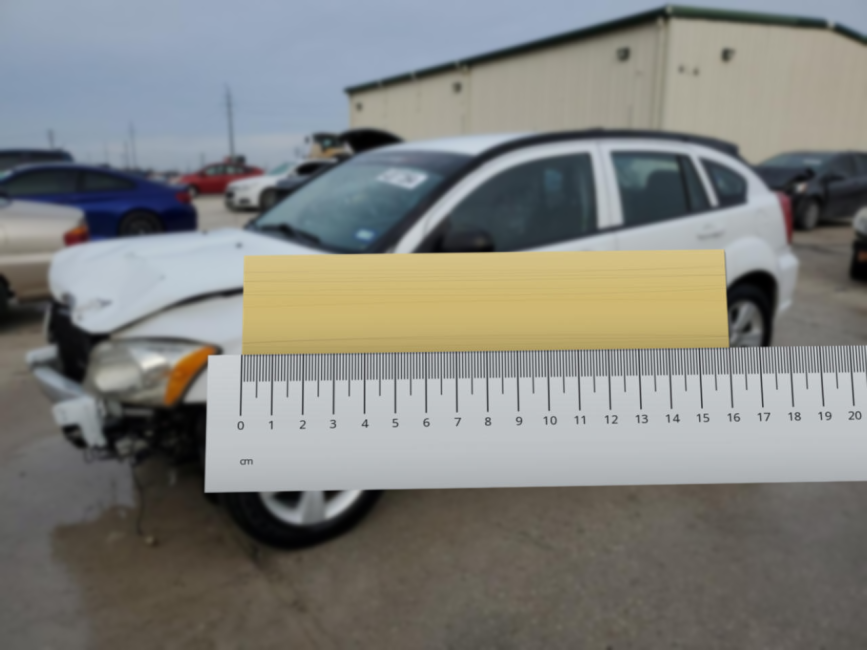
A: 16 cm
